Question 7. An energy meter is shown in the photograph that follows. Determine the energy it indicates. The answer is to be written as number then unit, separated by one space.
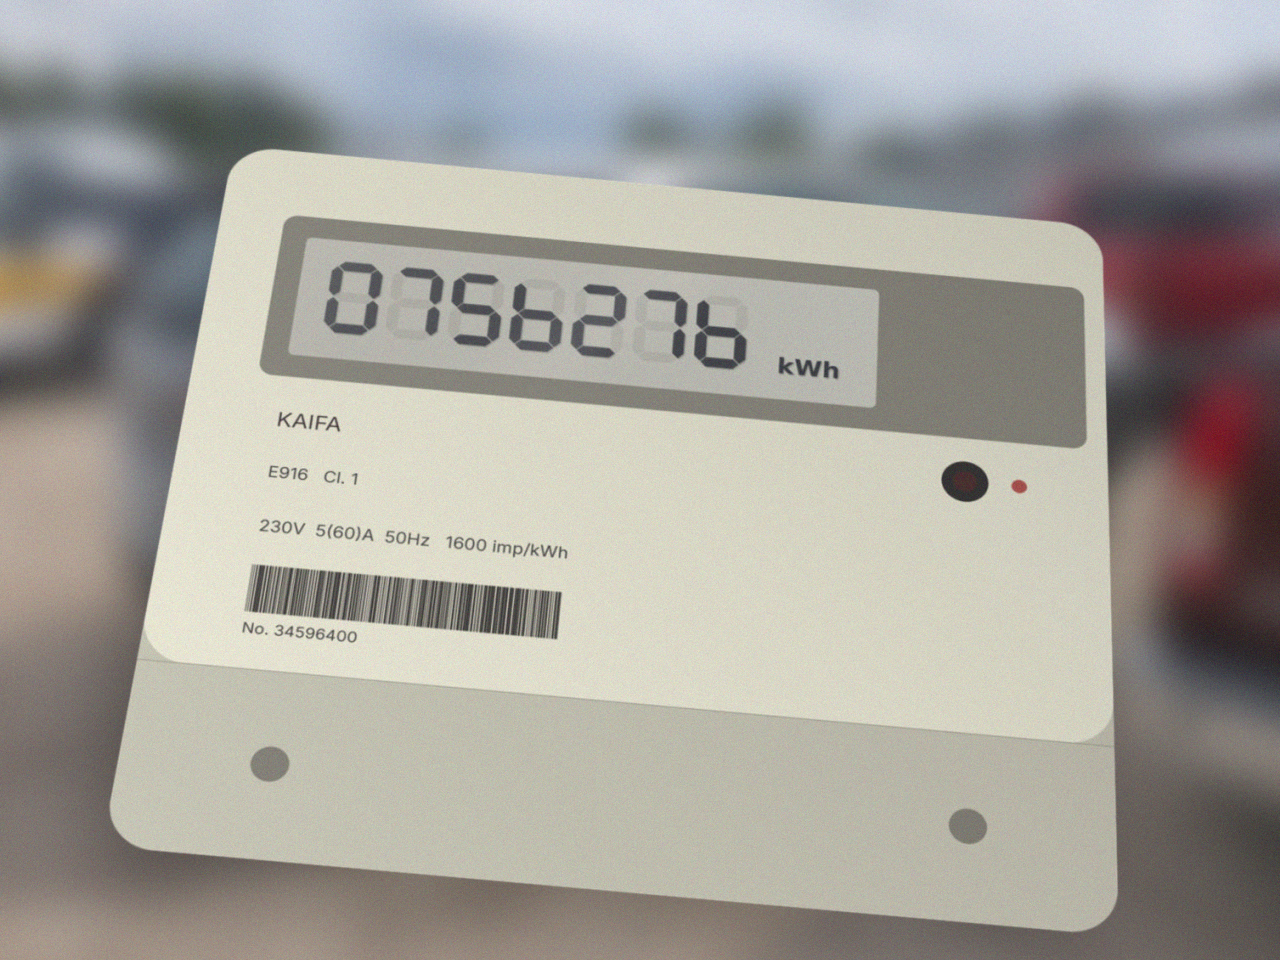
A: 756276 kWh
